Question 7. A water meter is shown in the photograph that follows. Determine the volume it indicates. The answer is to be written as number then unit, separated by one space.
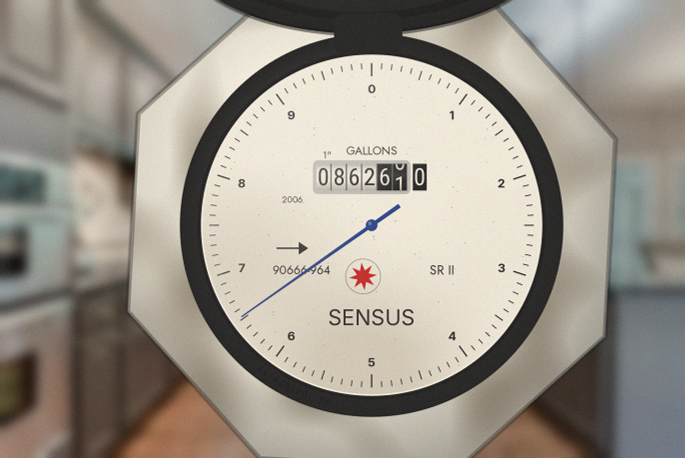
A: 862606.5 gal
